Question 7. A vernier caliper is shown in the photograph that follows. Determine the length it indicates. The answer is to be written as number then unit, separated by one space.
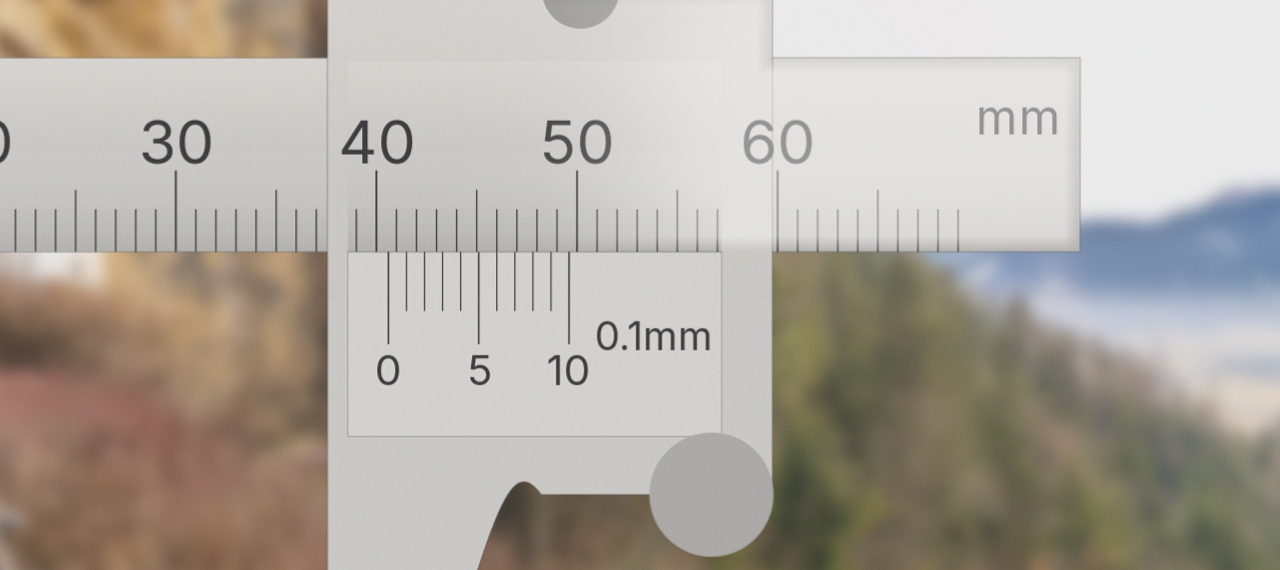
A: 40.6 mm
